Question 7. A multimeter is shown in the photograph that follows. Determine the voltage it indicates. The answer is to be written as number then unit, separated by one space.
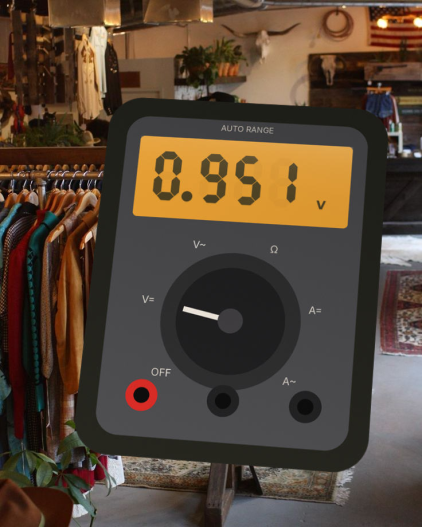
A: 0.951 V
